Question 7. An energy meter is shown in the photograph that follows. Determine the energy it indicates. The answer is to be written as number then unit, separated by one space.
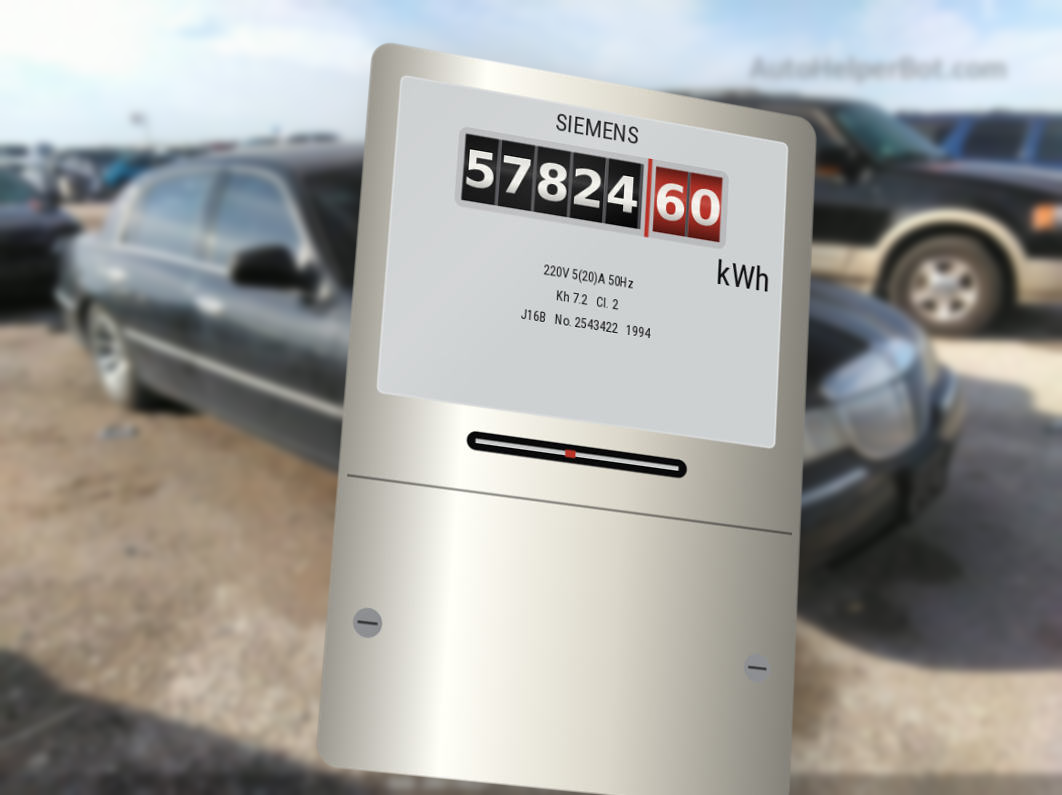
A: 57824.60 kWh
